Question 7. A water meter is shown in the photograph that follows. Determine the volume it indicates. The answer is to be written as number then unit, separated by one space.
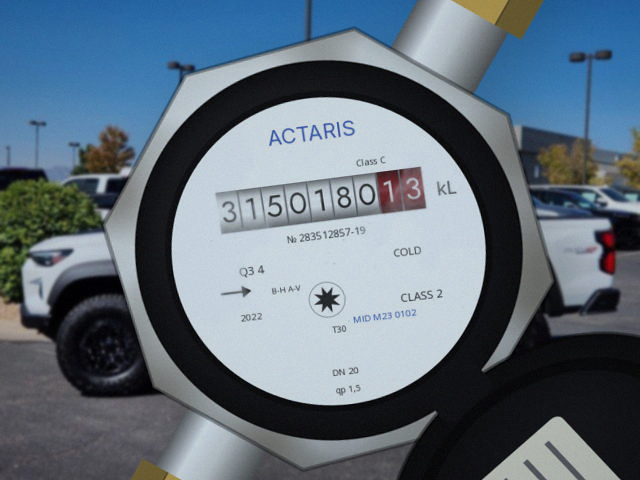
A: 3150180.13 kL
